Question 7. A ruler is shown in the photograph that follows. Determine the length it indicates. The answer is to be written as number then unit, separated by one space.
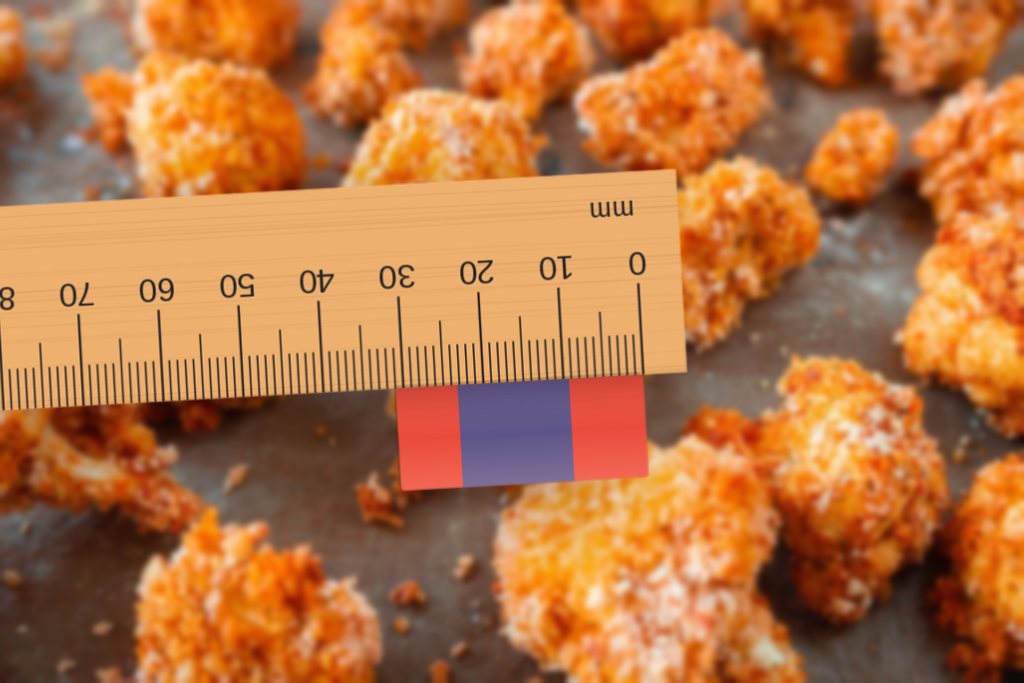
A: 31 mm
